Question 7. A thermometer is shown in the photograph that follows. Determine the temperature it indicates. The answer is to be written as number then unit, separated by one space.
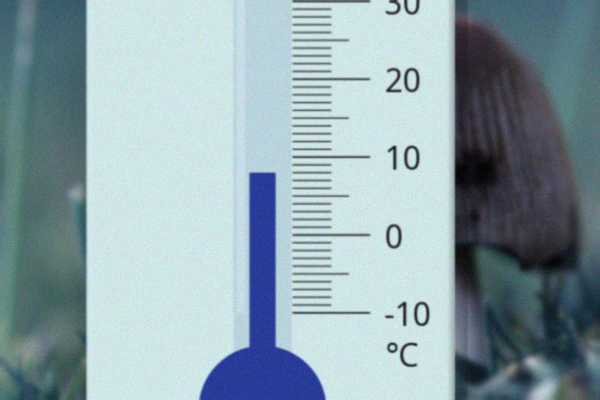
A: 8 °C
